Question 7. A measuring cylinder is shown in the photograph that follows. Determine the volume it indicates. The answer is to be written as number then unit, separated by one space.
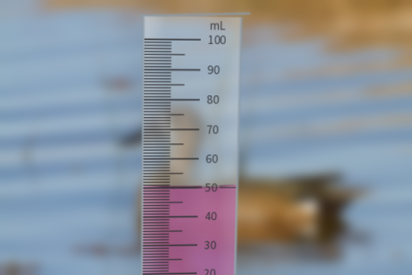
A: 50 mL
